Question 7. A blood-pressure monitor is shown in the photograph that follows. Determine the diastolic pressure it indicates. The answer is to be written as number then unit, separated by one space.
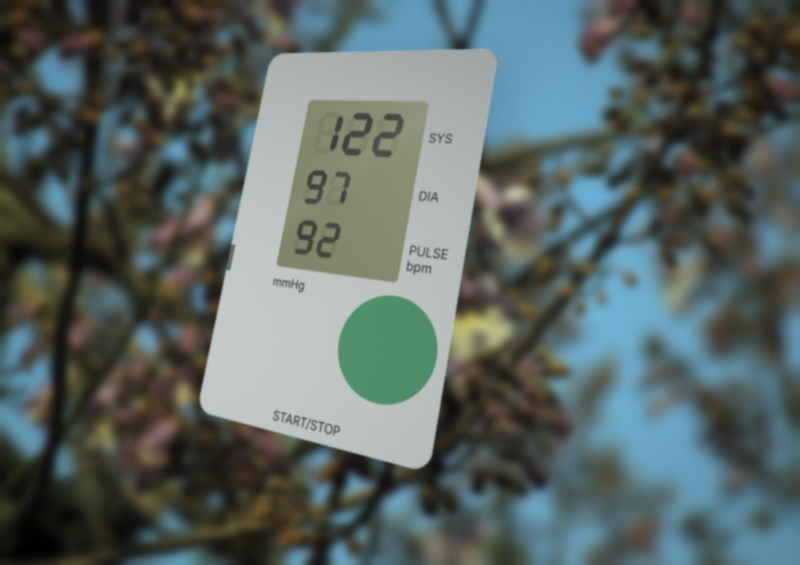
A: 97 mmHg
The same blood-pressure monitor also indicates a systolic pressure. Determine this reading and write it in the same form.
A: 122 mmHg
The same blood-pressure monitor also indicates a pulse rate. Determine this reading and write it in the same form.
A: 92 bpm
